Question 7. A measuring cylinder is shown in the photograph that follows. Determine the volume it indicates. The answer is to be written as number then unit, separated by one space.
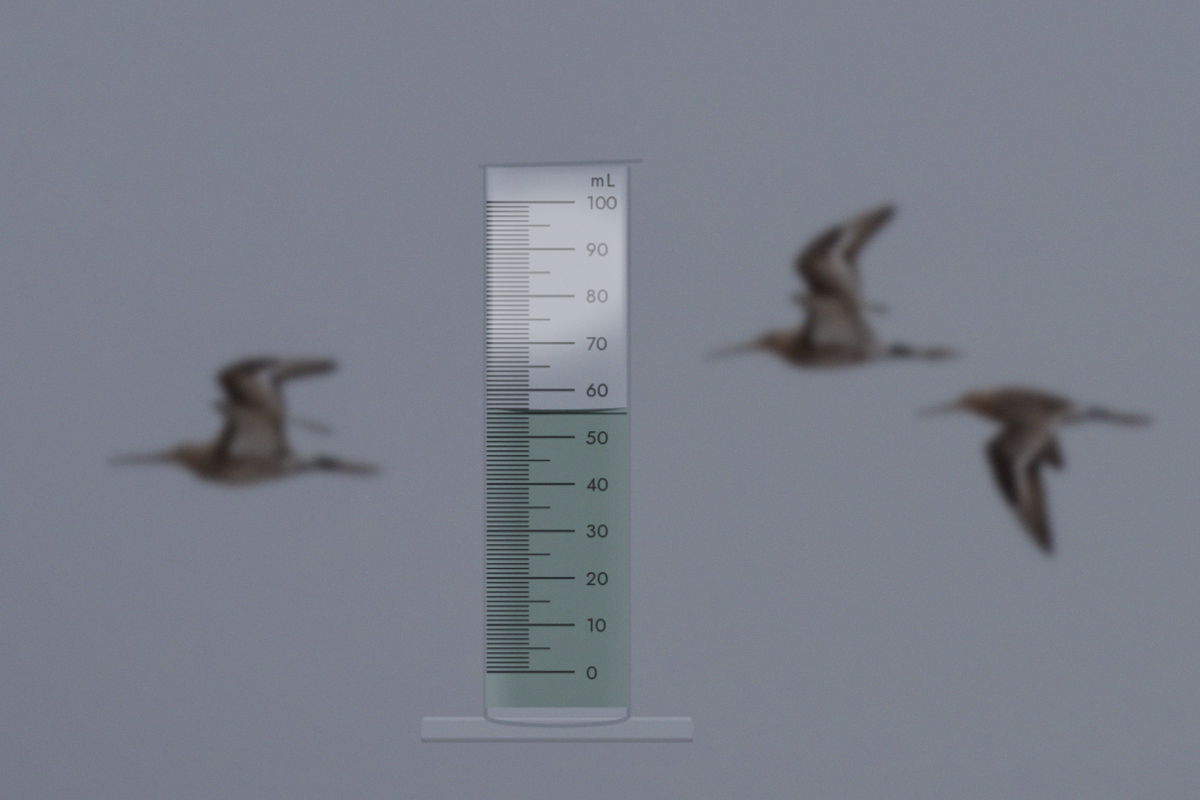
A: 55 mL
